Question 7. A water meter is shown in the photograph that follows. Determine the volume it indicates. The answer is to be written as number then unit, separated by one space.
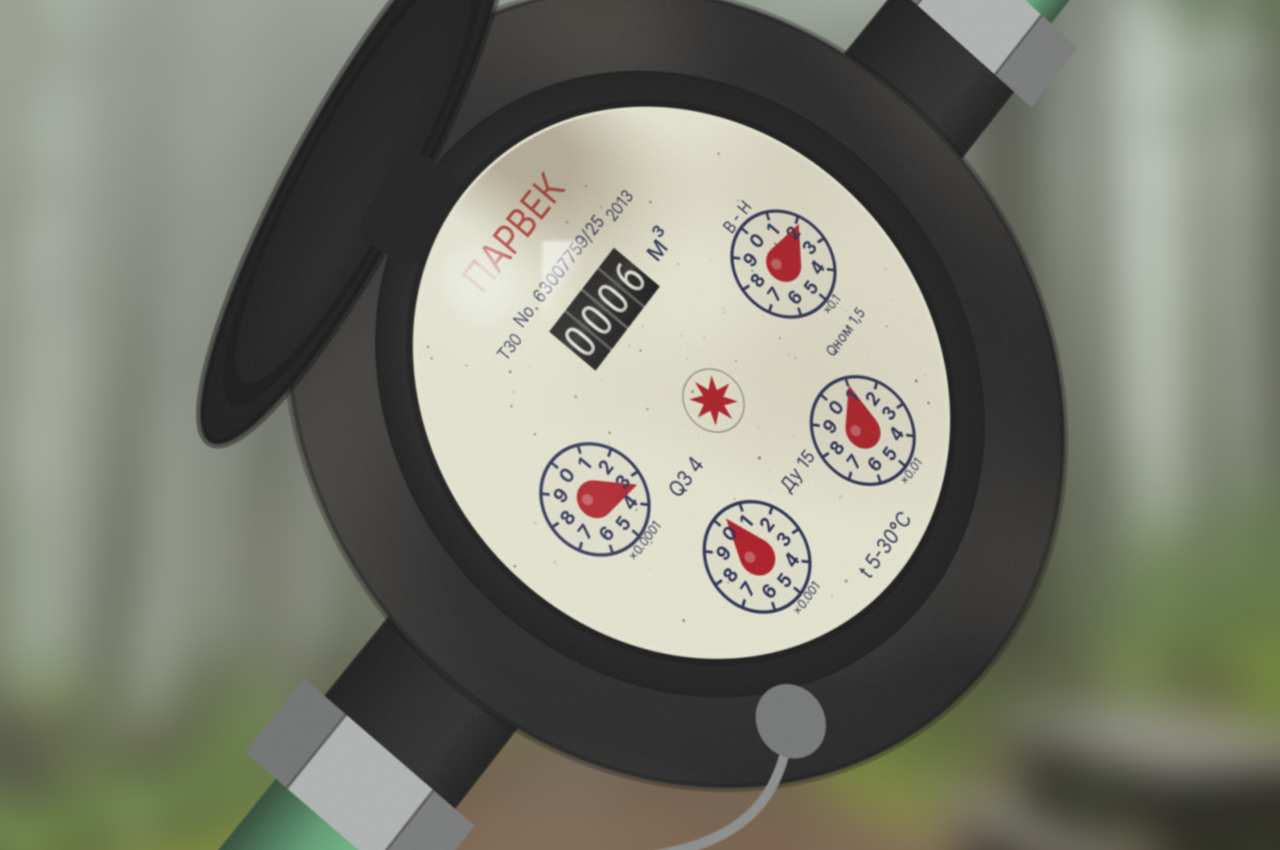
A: 6.2103 m³
